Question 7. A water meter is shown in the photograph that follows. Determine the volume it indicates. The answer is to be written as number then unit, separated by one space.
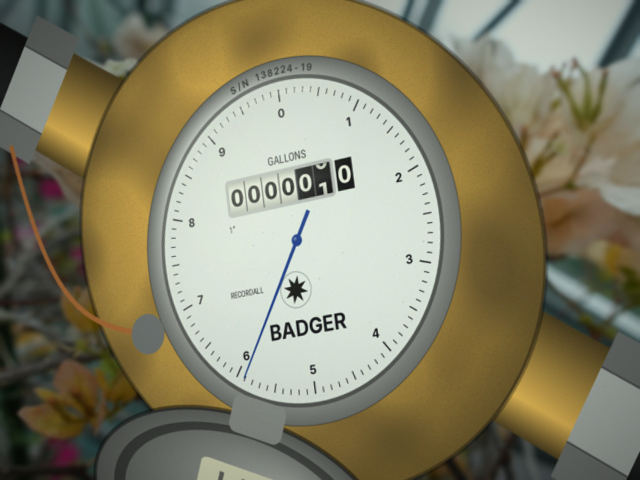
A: 5.9 gal
